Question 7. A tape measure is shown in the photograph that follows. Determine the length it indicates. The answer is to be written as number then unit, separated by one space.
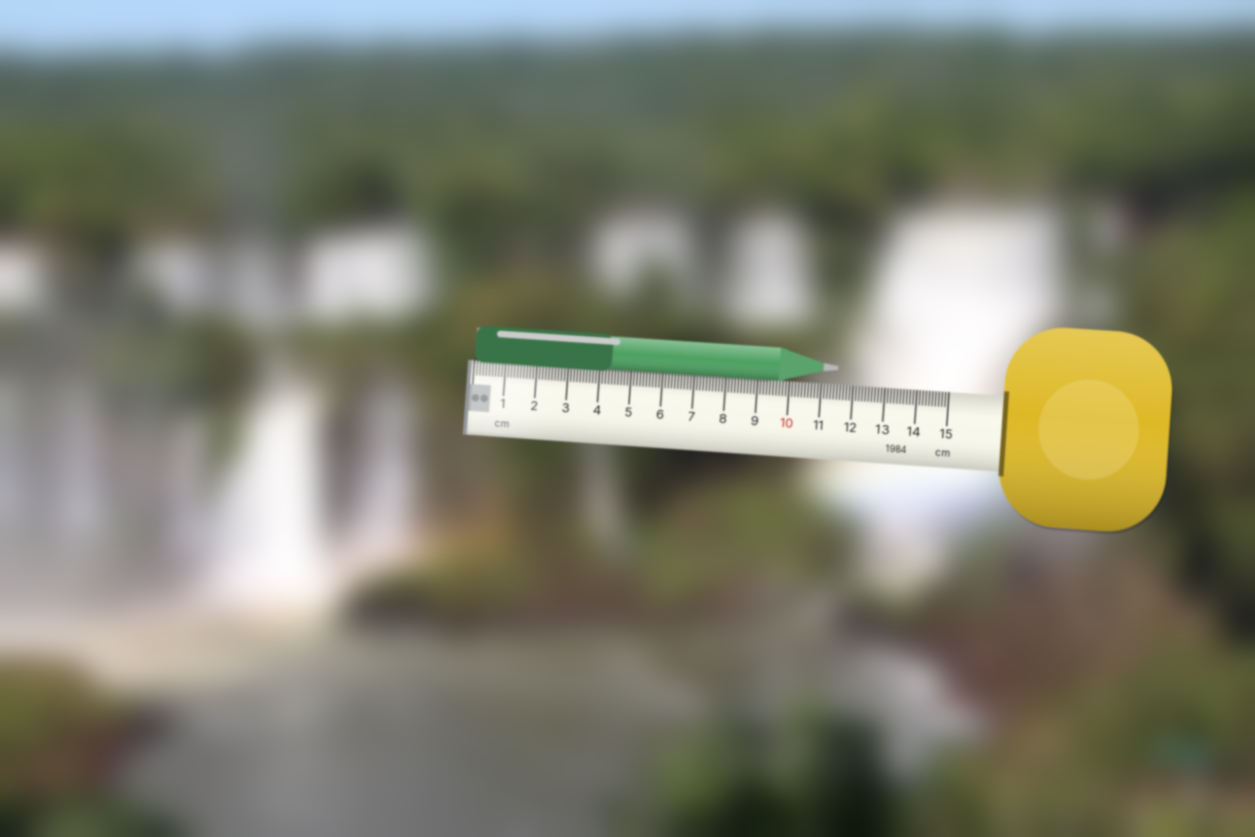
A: 11.5 cm
